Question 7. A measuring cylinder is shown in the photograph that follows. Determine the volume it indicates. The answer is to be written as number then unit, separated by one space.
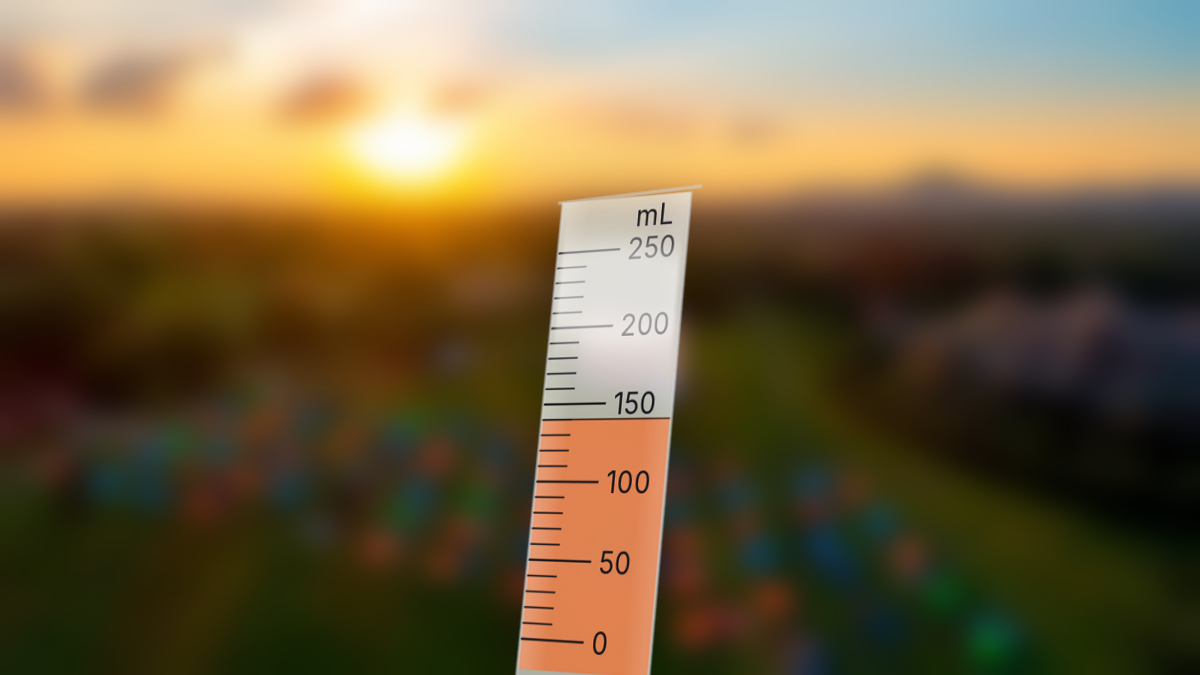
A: 140 mL
